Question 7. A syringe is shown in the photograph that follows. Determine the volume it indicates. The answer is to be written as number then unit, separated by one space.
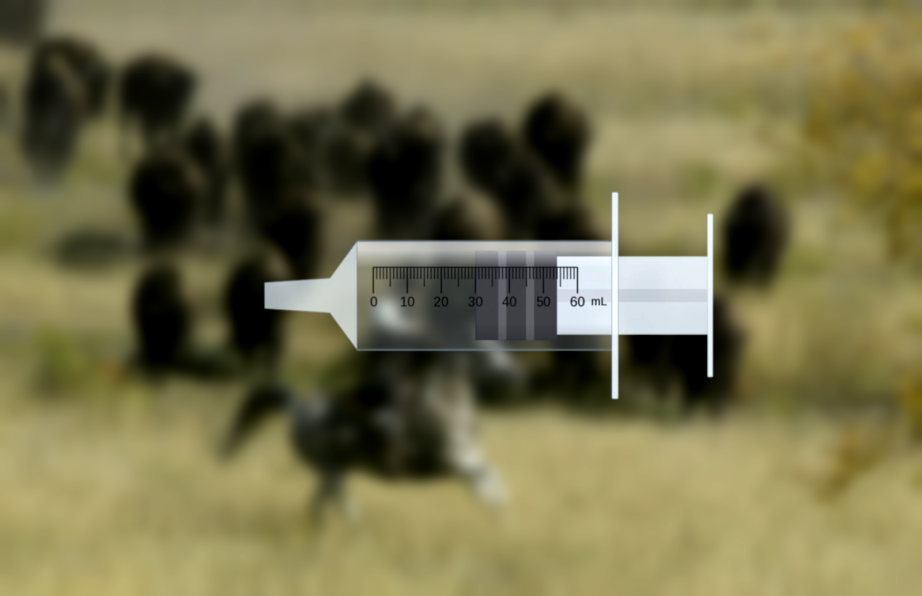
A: 30 mL
